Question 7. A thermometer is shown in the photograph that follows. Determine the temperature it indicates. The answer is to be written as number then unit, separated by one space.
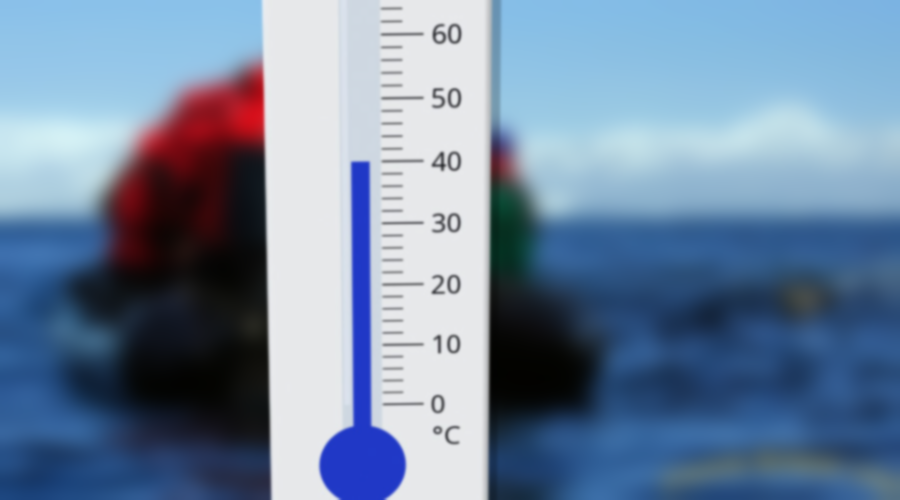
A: 40 °C
